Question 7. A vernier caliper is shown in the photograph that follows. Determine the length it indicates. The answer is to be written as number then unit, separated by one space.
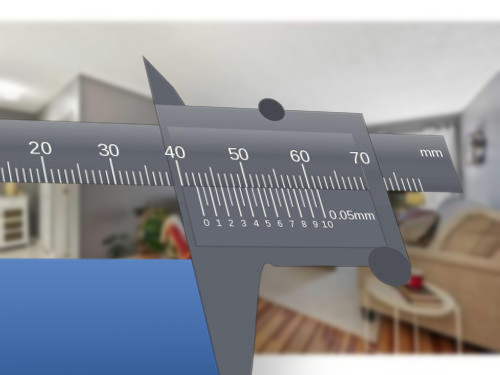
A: 42.2 mm
